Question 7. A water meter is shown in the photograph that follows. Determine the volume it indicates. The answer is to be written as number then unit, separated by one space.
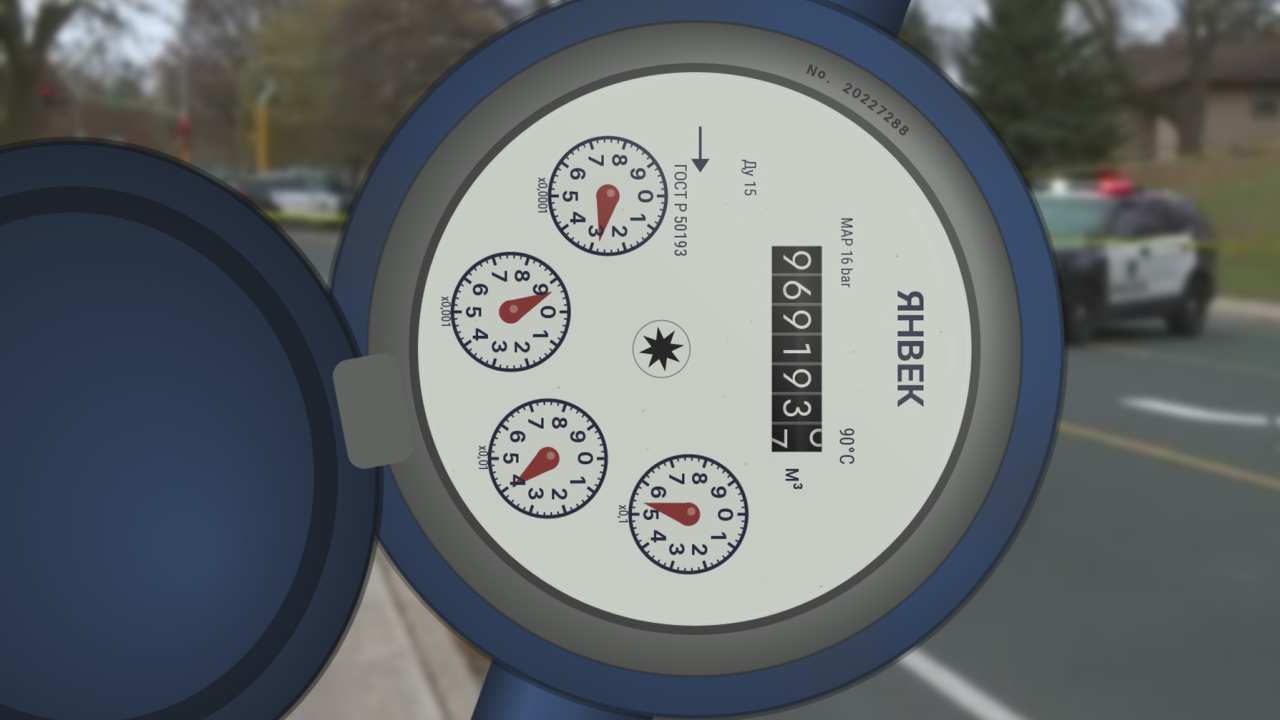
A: 9691936.5392 m³
